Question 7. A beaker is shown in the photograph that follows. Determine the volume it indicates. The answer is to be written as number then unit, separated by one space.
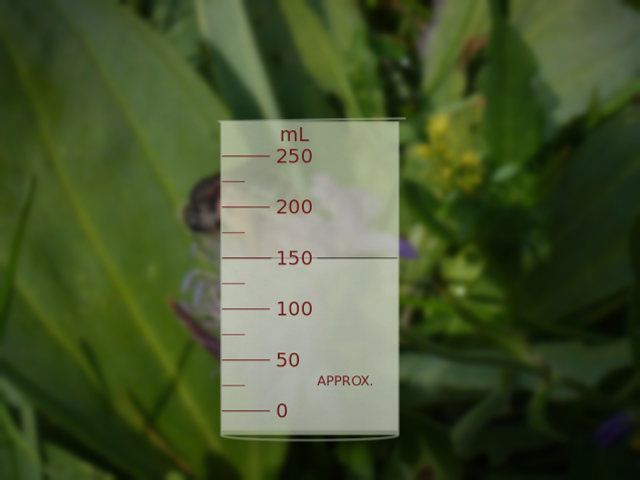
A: 150 mL
